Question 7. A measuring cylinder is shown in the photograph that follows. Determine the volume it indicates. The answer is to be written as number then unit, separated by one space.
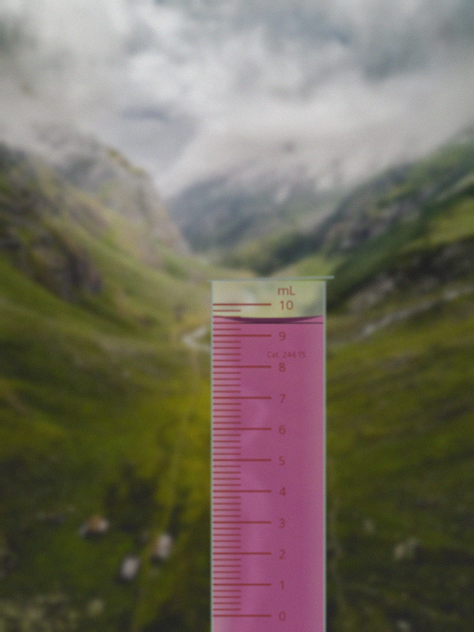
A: 9.4 mL
